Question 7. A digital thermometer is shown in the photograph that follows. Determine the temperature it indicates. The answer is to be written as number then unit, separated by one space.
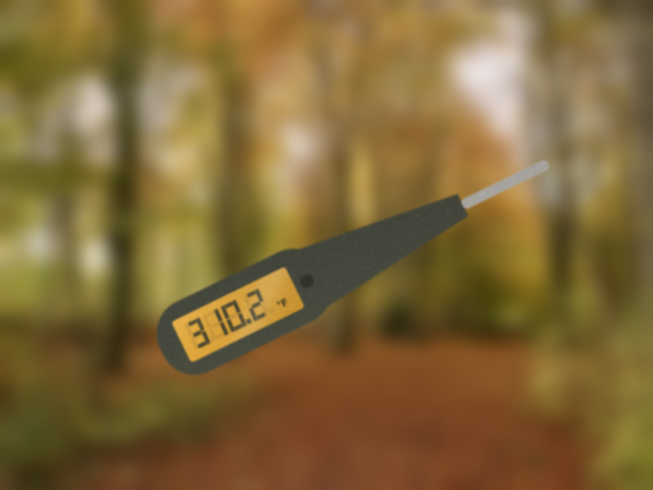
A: 310.2 °F
